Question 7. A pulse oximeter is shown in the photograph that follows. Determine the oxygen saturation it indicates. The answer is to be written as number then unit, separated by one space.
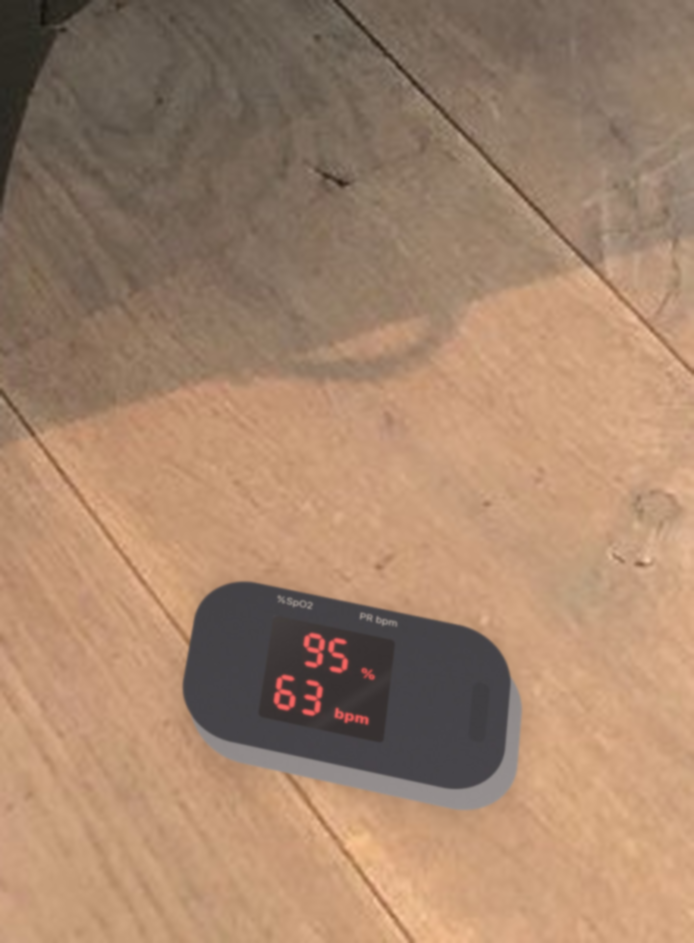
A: 95 %
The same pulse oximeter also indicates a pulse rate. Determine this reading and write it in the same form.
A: 63 bpm
